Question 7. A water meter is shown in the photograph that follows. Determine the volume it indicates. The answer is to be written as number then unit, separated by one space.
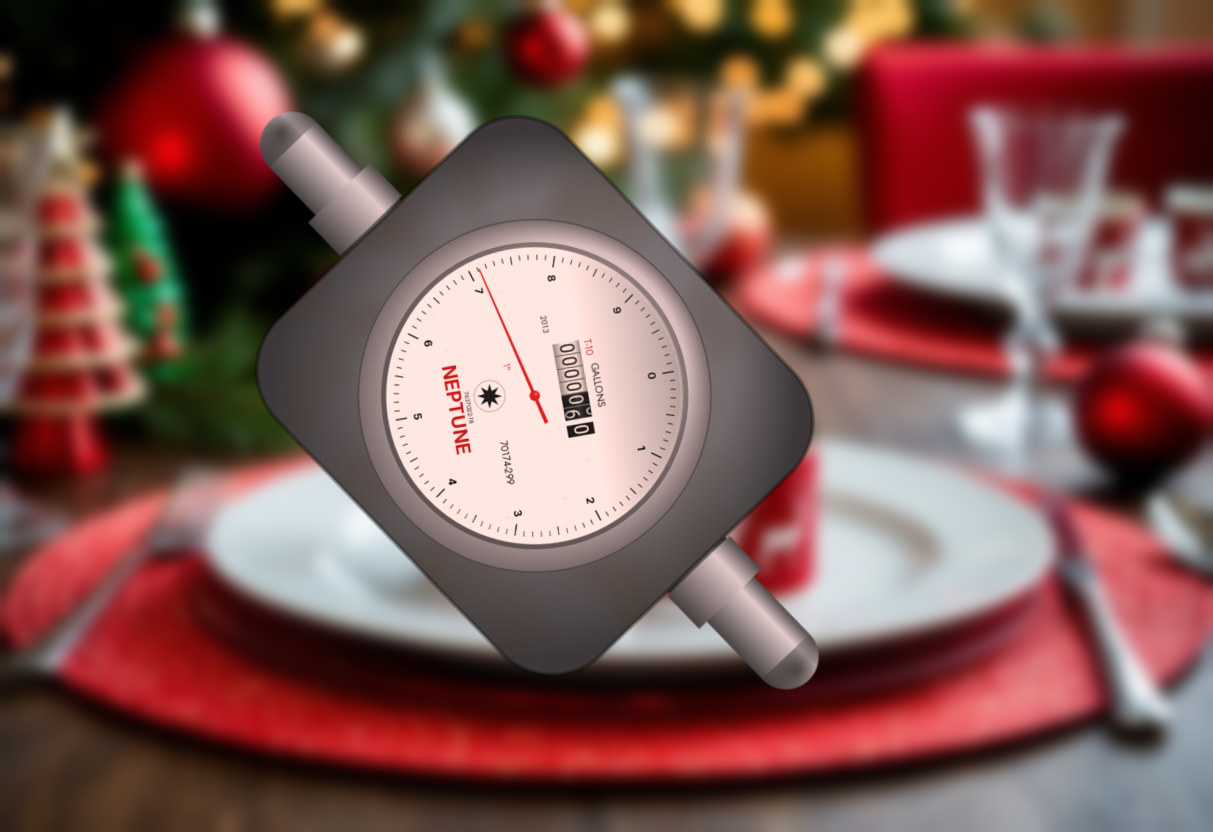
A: 57.1 gal
